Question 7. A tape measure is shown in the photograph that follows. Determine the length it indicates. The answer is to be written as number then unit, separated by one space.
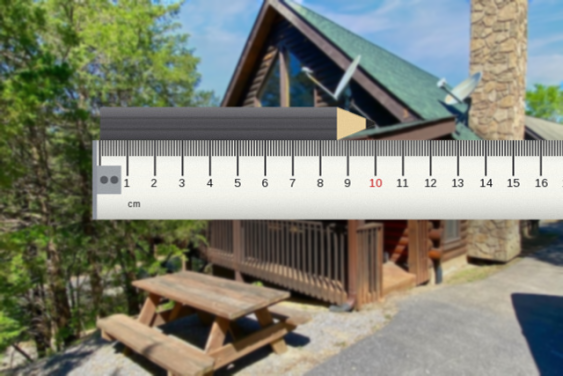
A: 10 cm
